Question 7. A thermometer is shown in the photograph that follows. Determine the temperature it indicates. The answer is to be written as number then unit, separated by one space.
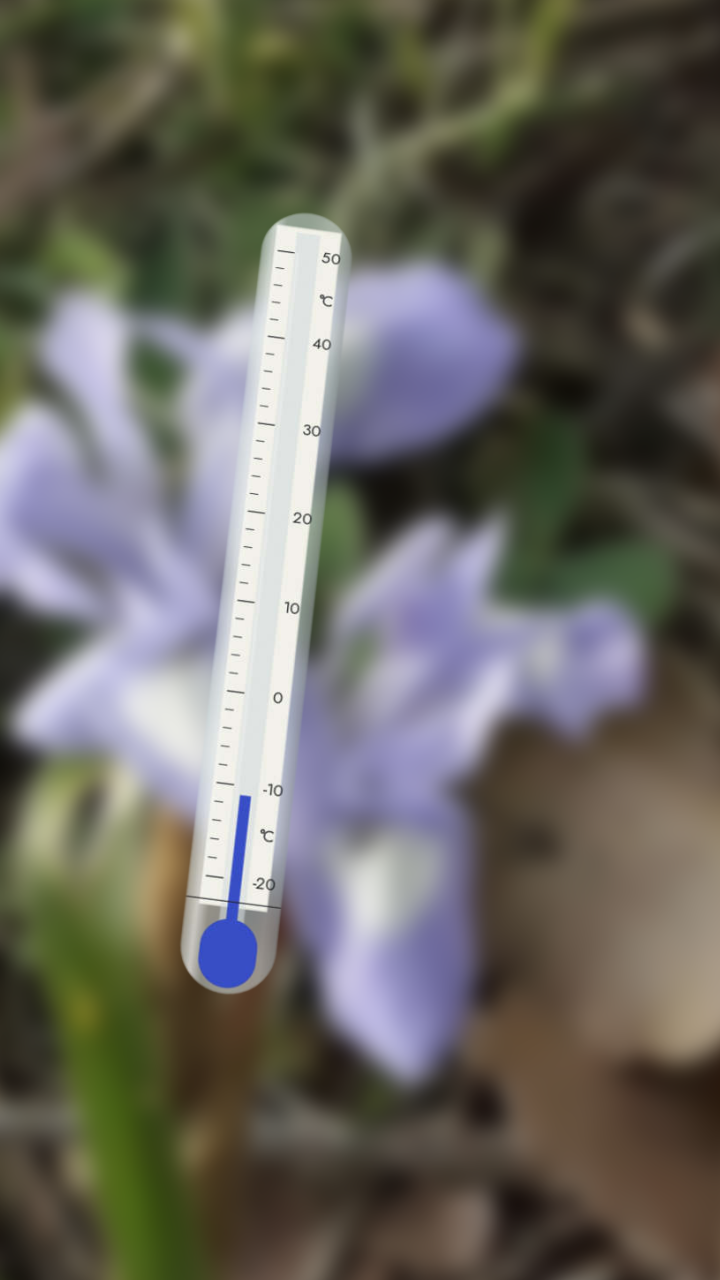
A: -11 °C
